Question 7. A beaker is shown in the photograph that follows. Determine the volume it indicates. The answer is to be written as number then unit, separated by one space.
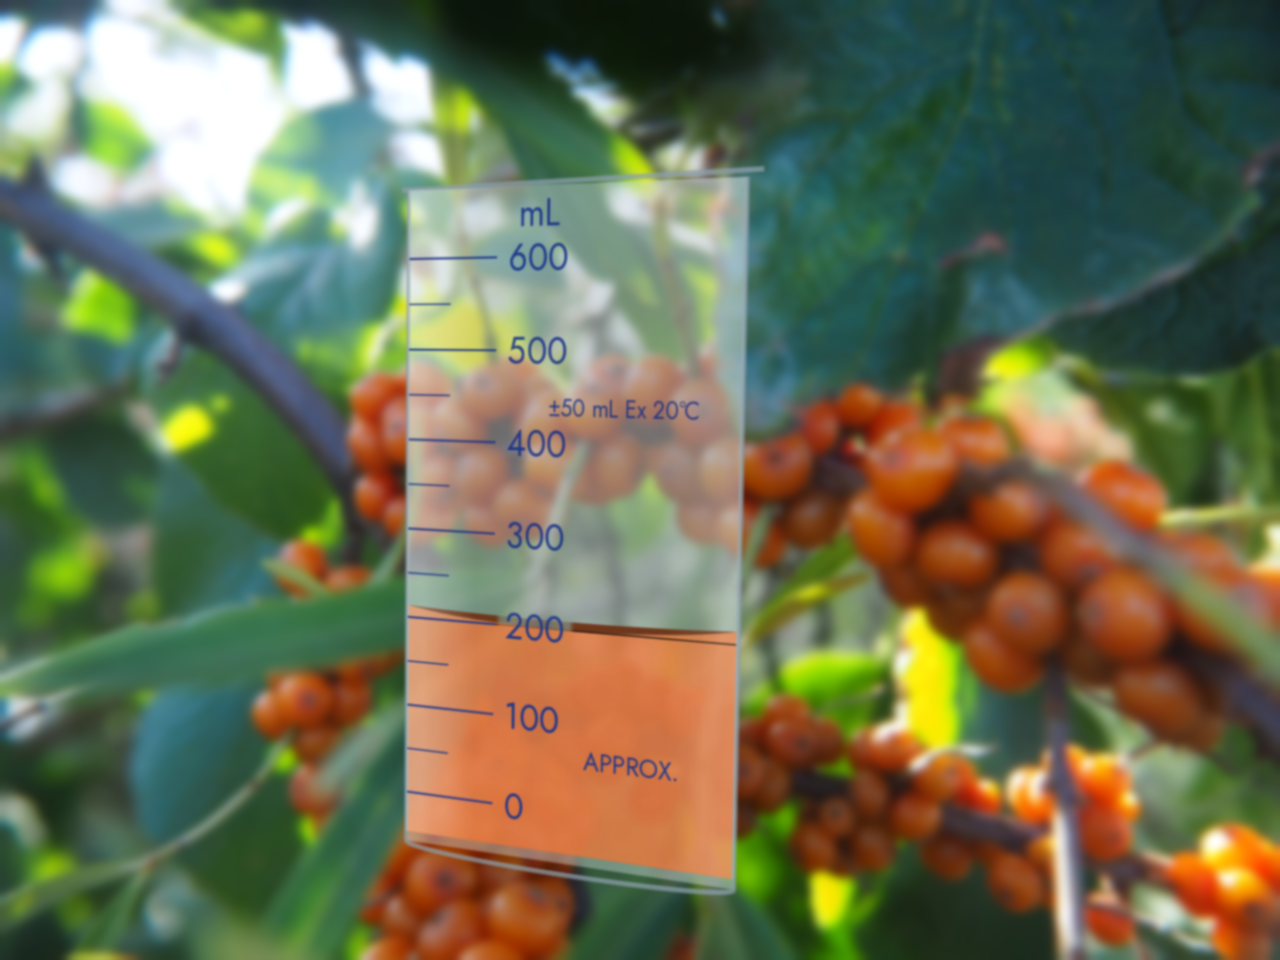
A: 200 mL
